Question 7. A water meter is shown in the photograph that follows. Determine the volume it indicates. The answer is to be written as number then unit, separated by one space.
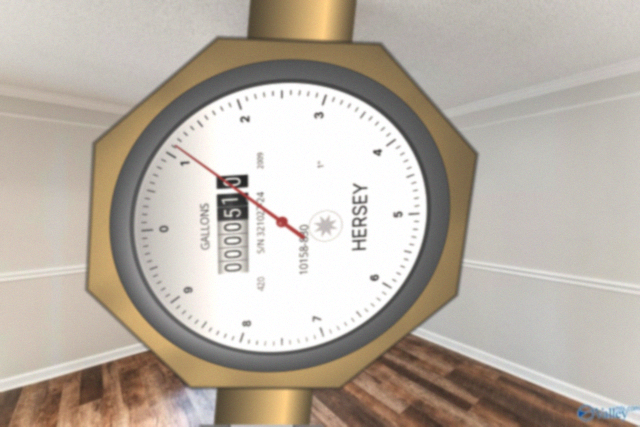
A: 511.1 gal
